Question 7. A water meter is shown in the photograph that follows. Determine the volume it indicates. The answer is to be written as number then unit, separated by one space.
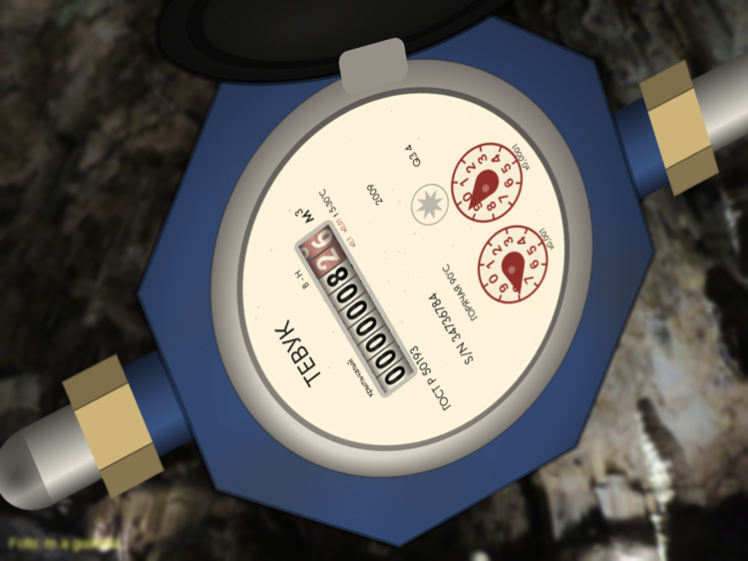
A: 8.2579 m³
